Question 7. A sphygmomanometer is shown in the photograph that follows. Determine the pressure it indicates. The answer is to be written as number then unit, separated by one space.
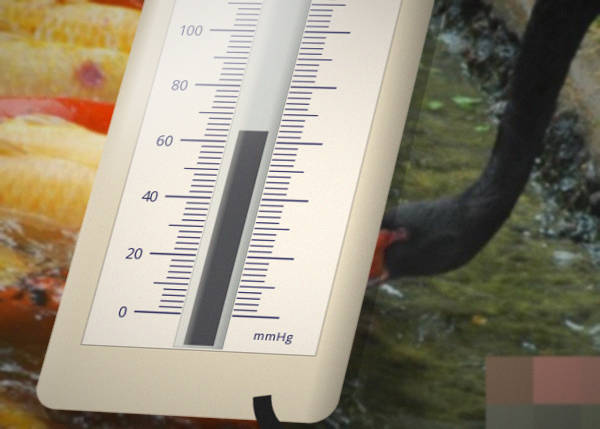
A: 64 mmHg
